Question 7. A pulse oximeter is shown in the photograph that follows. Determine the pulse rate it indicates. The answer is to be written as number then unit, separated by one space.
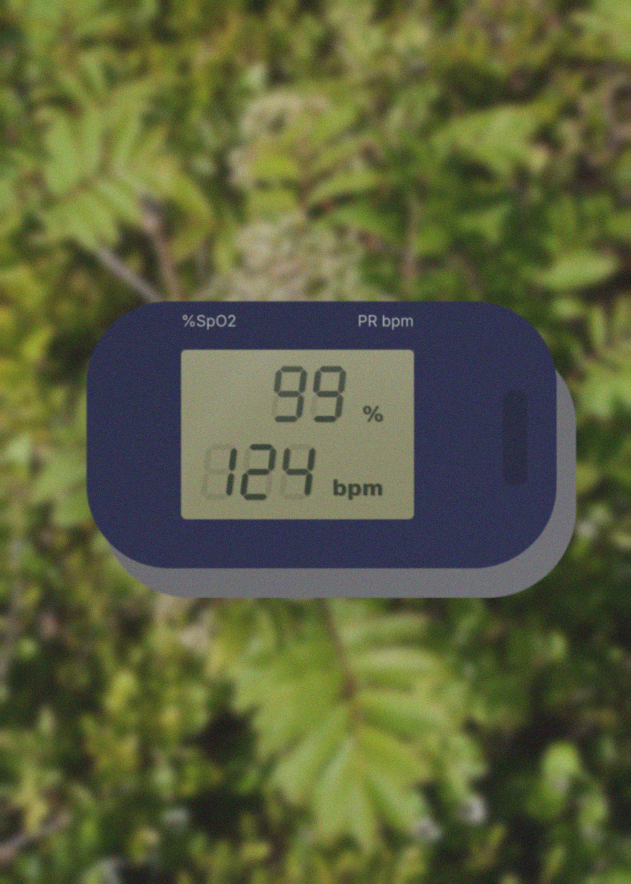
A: 124 bpm
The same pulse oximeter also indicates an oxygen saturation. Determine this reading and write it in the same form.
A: 99 %
